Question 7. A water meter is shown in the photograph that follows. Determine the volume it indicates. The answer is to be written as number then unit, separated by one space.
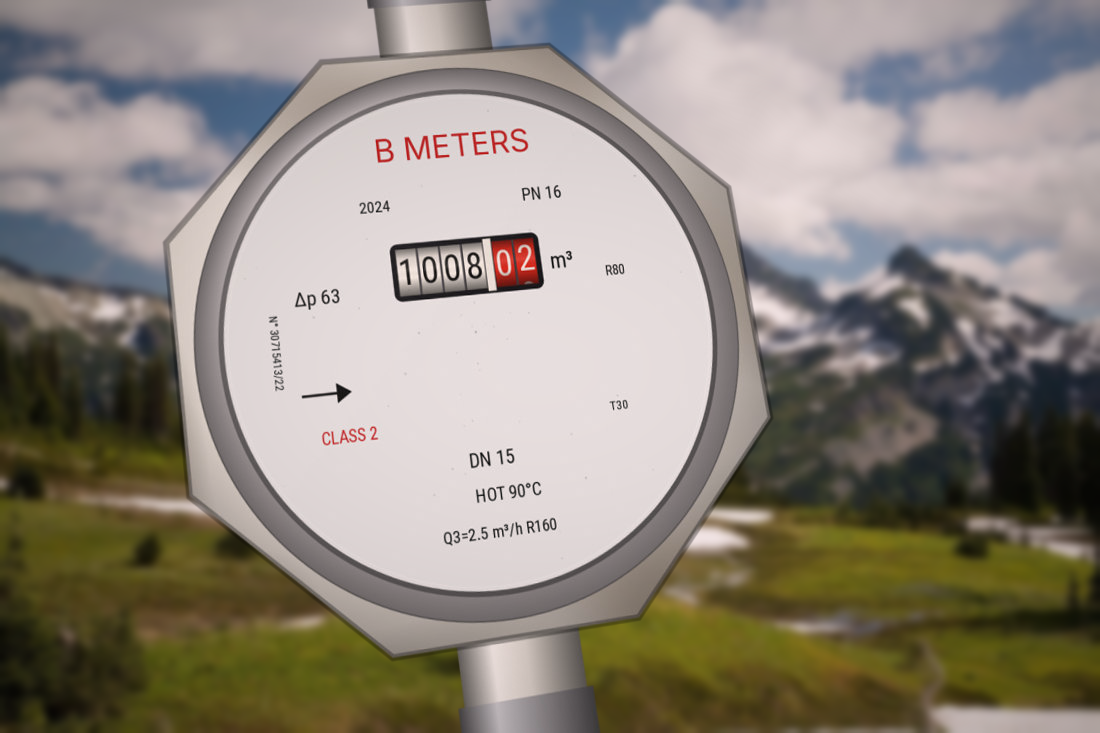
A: 1008.02 m³
